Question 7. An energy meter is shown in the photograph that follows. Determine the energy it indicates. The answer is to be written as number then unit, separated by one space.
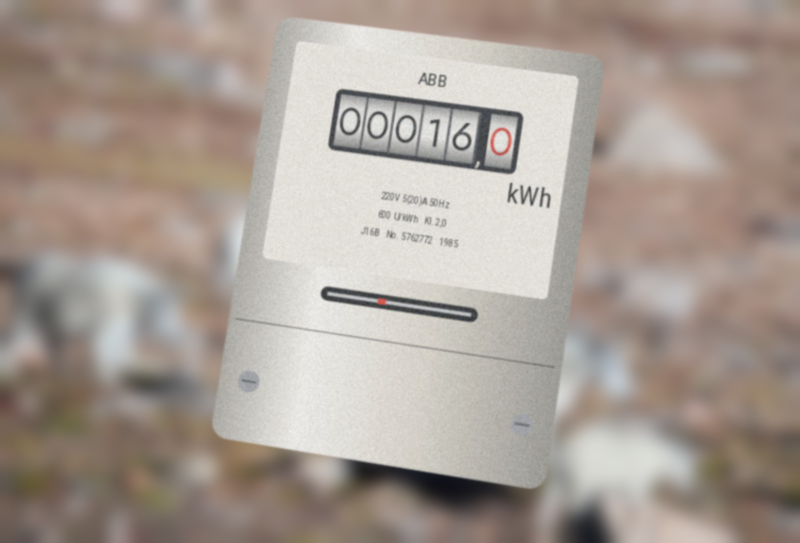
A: 16.0 kWh
